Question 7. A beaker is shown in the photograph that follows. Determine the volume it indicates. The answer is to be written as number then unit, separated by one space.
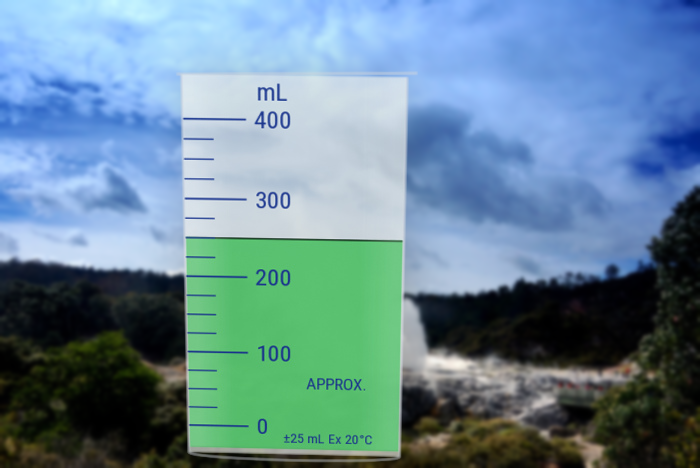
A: 250 mL
